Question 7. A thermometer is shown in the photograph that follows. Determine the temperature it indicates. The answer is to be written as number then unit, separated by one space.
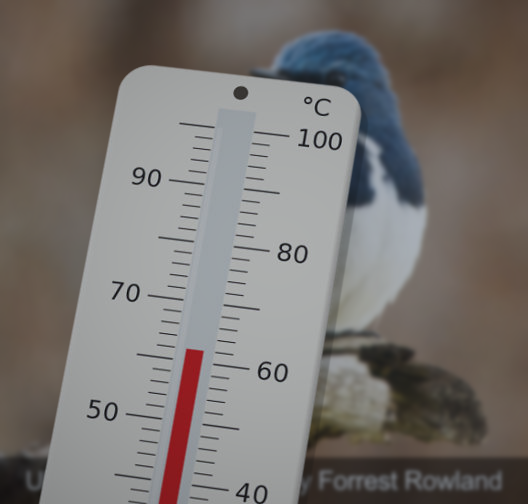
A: 62 °C
